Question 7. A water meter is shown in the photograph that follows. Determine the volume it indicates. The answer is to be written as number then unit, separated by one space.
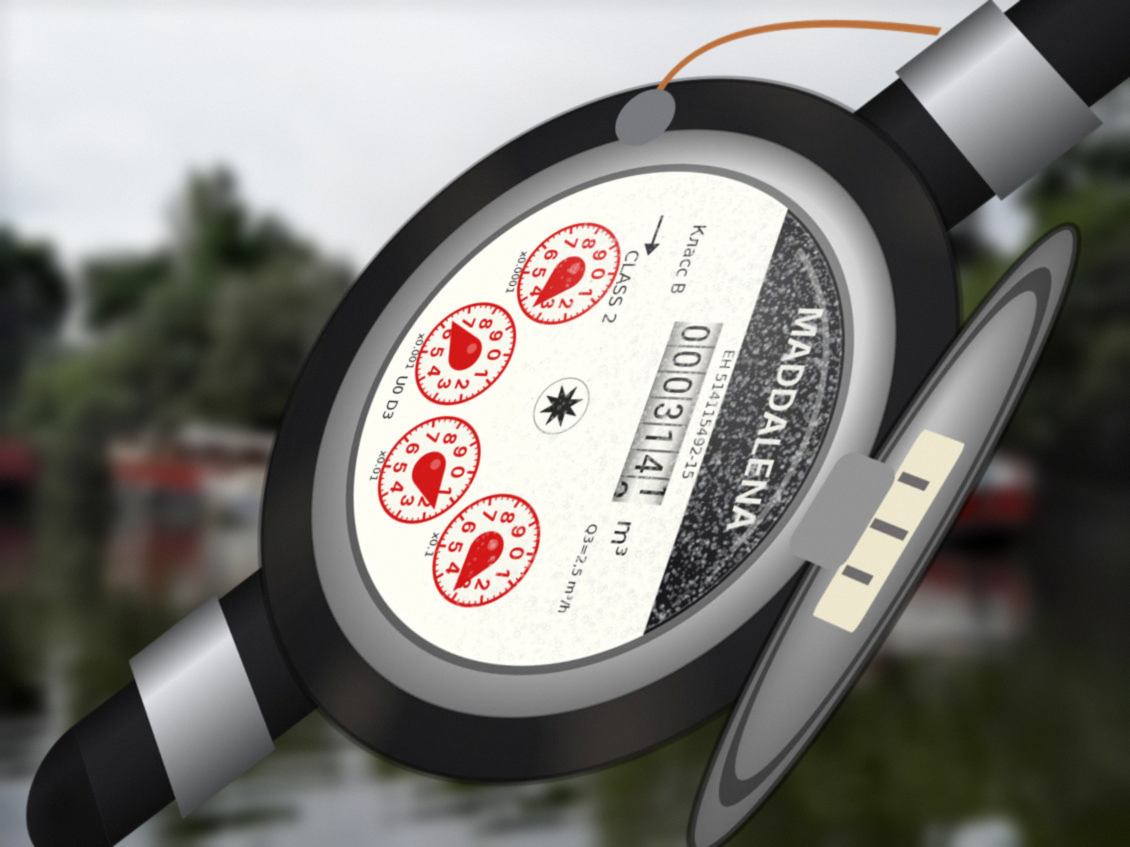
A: 3141.3163 m³
